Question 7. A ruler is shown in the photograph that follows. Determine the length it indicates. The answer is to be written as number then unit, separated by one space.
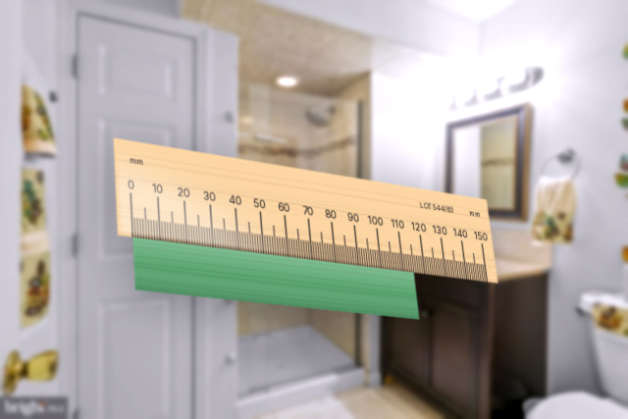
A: 115 mm
